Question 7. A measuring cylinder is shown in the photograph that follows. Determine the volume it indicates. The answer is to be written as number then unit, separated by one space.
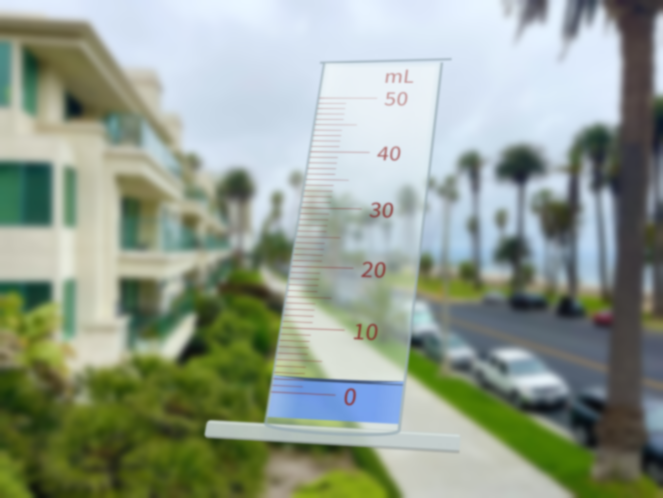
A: 2 mL
